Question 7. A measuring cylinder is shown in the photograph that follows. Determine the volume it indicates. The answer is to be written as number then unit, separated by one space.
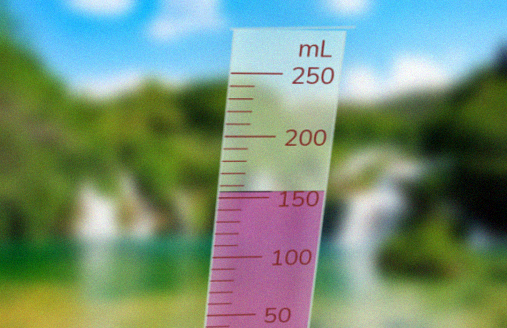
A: 155 mL
